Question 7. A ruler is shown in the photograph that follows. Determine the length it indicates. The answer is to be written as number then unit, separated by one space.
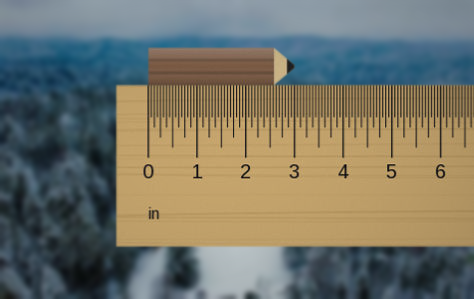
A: 3 in
